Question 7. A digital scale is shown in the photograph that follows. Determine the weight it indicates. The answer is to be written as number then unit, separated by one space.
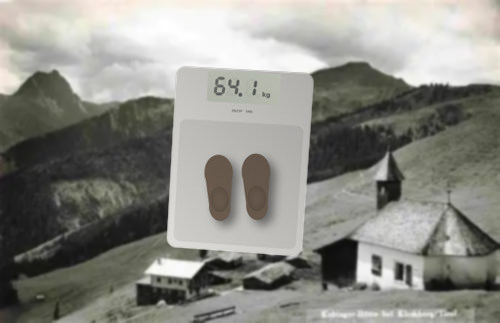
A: 64.1 kg
